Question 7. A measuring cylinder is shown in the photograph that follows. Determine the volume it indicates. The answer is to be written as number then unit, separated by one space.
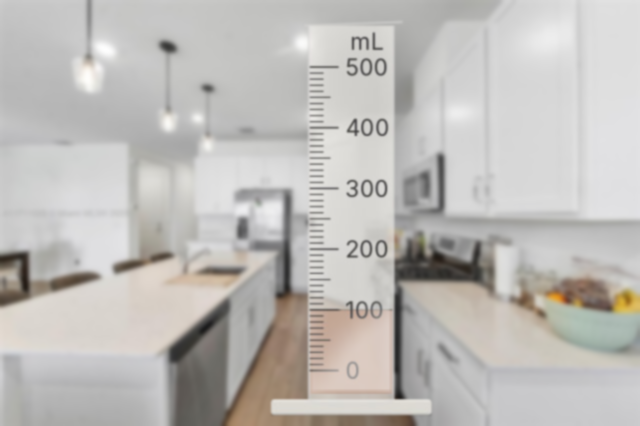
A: 100 mL
